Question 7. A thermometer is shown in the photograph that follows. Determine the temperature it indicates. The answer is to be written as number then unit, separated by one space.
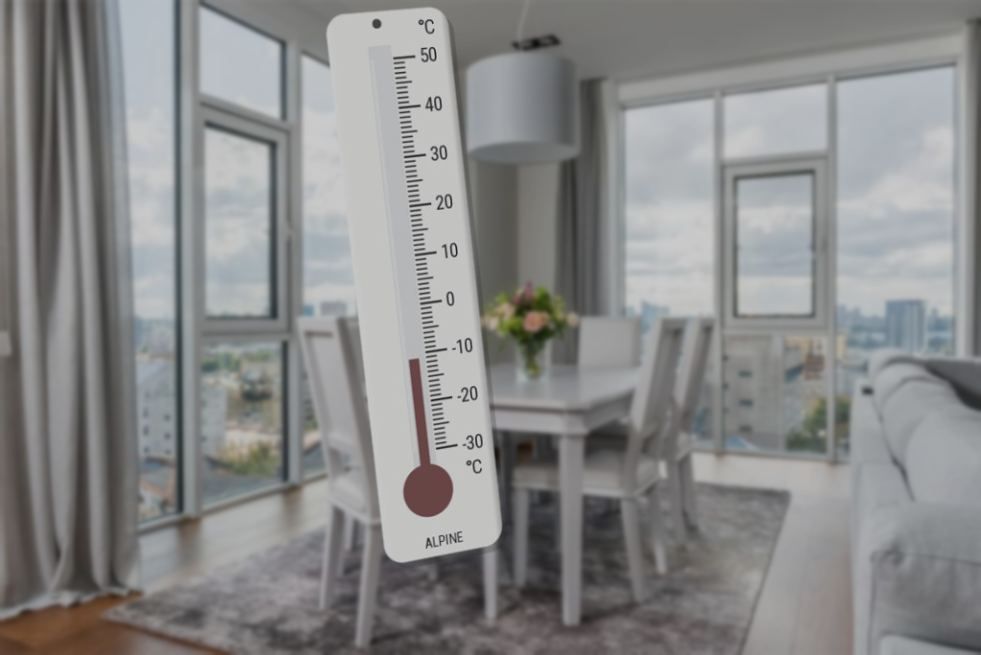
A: -11 °C
